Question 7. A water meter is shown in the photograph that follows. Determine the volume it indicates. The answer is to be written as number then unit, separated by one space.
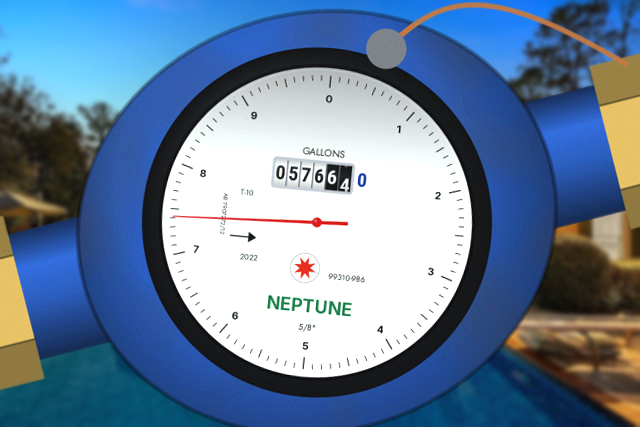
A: 576637.4 gal
